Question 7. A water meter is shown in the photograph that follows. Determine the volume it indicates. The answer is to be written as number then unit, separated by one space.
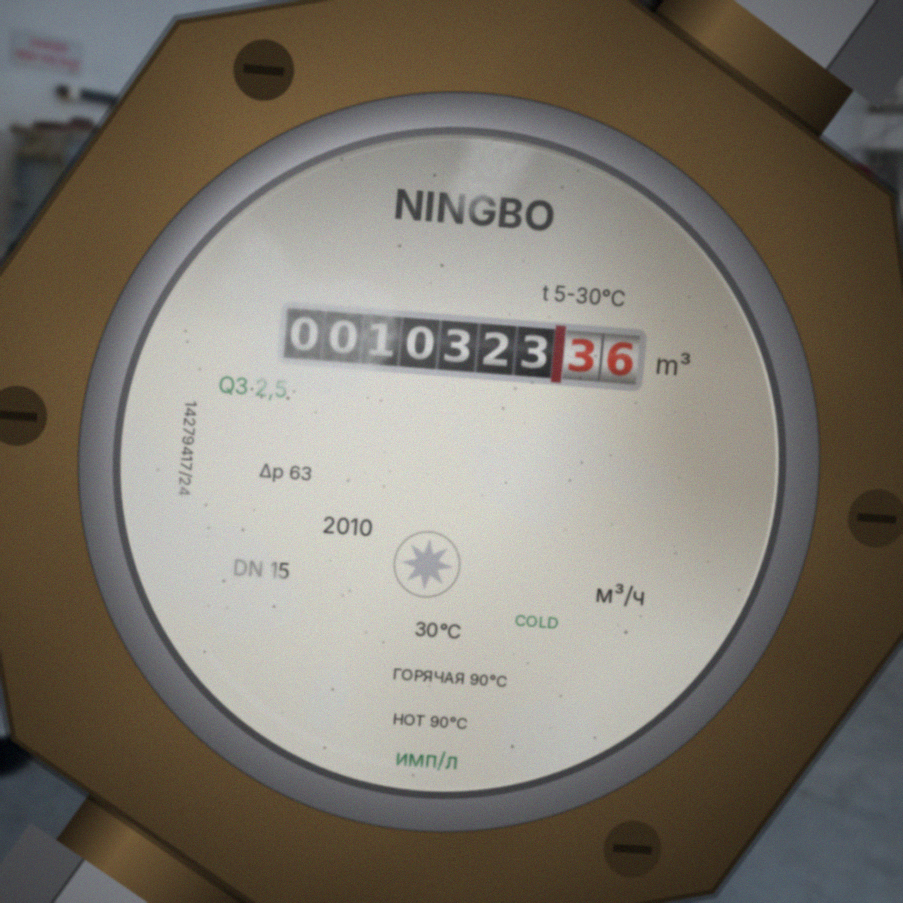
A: 10323.36 m³
